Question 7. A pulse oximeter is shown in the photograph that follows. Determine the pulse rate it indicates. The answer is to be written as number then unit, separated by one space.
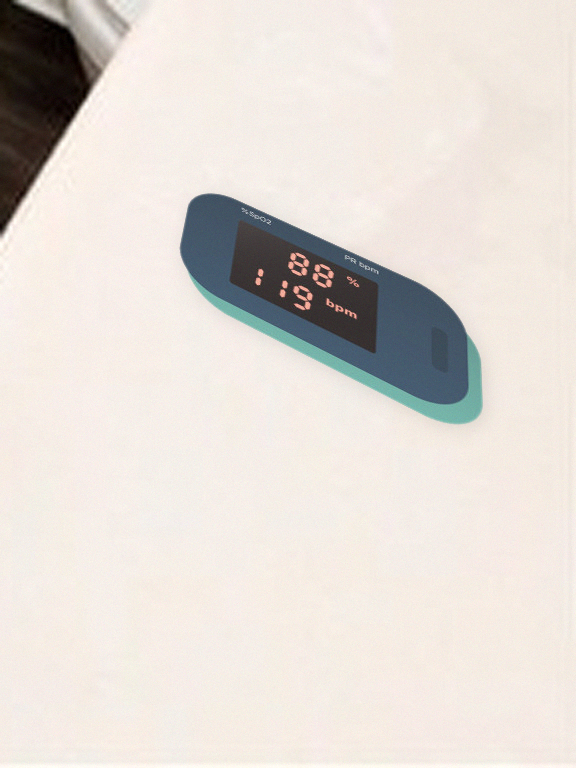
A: 119 bpm
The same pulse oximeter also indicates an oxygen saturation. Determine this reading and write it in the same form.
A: 88 %
